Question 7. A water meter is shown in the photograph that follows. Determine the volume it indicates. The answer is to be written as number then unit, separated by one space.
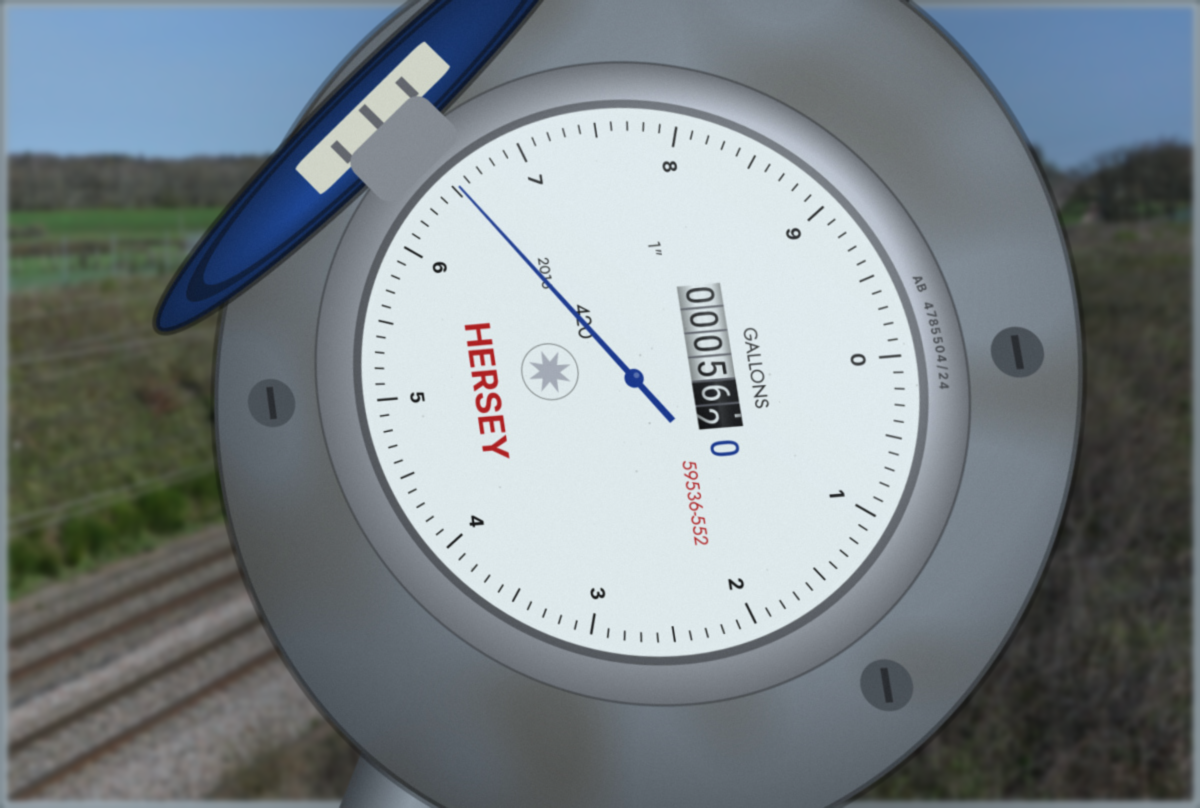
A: 5616.5 gal
